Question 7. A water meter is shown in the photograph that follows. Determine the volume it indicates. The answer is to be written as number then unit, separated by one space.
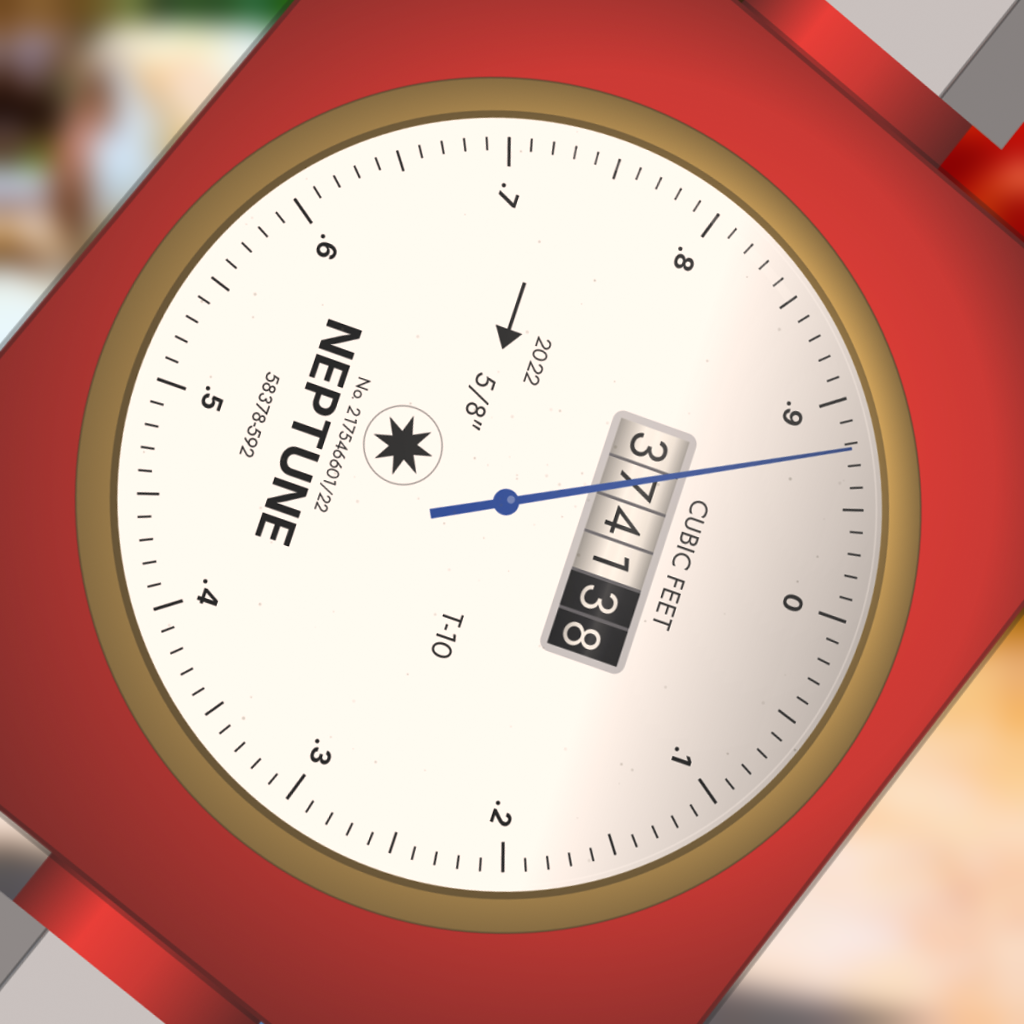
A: 374137.92 ft³
